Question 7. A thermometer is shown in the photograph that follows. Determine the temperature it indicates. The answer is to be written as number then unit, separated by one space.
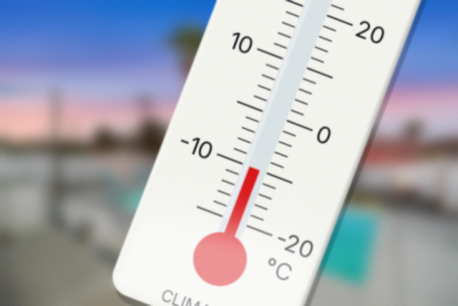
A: -10 °C
